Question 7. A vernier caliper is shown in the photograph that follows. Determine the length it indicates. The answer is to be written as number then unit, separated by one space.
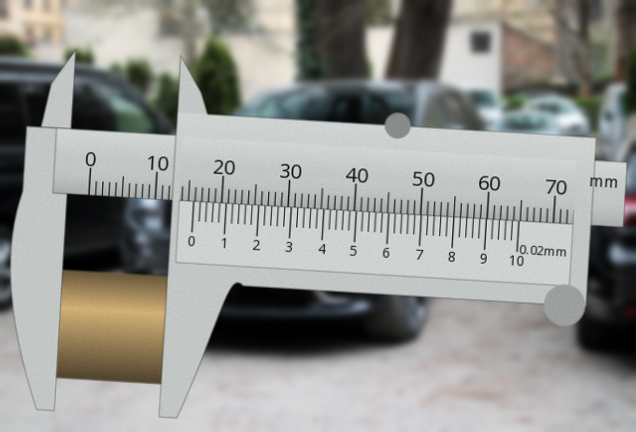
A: 15.8 mm
